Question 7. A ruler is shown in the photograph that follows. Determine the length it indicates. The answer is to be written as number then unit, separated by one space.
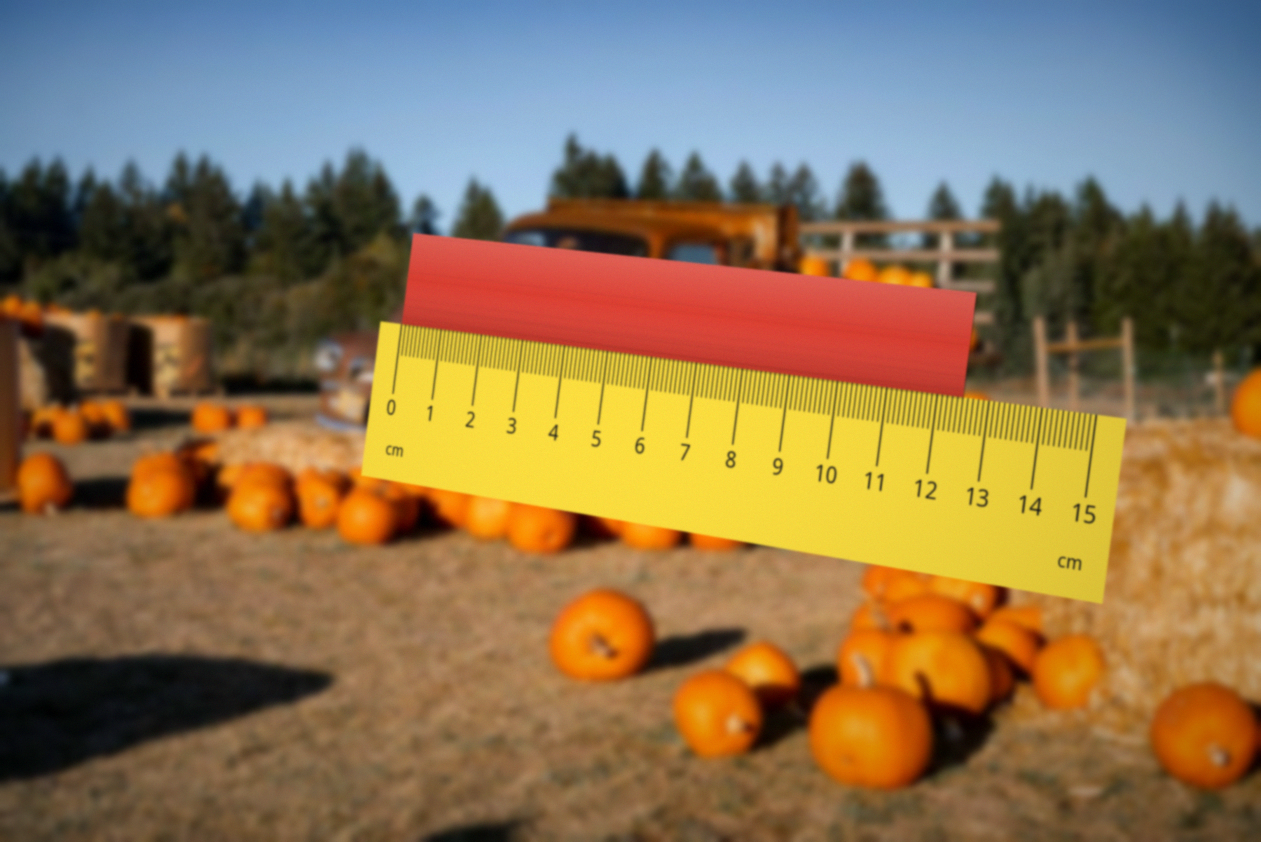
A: 12.5 cm
